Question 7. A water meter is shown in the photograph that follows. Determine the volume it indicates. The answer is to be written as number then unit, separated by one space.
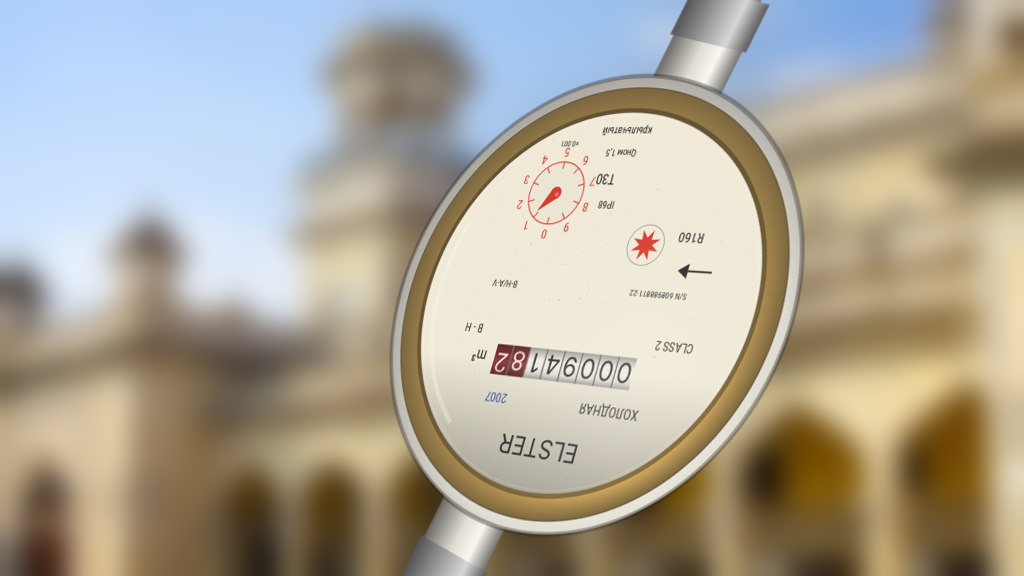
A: 941.821 m³
